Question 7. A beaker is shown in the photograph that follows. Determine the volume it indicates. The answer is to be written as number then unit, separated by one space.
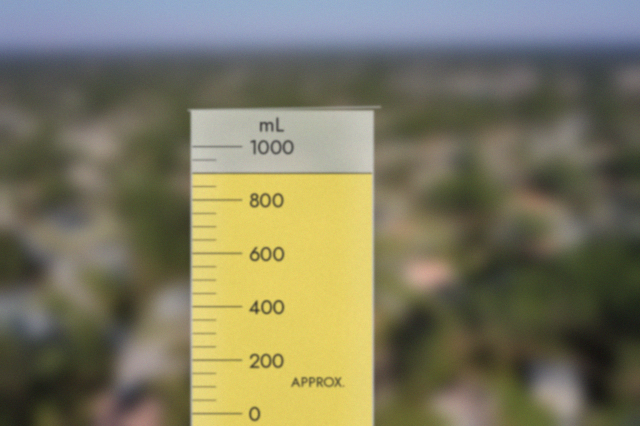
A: 900 mL
